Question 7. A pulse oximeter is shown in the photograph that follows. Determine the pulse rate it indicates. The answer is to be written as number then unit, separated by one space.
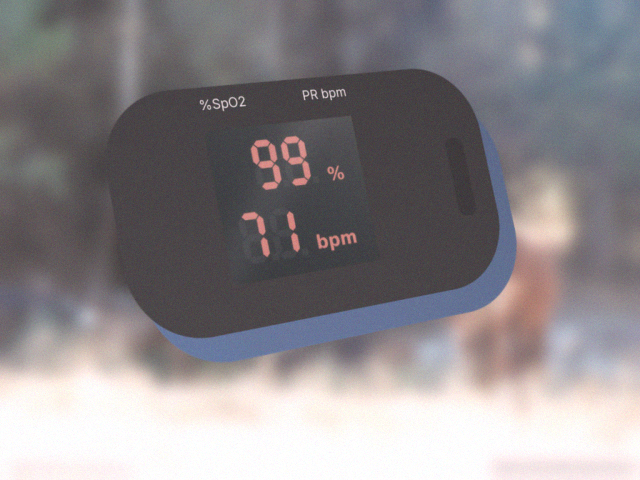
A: 71 bpm
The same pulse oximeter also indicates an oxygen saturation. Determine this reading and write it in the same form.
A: 99 %
